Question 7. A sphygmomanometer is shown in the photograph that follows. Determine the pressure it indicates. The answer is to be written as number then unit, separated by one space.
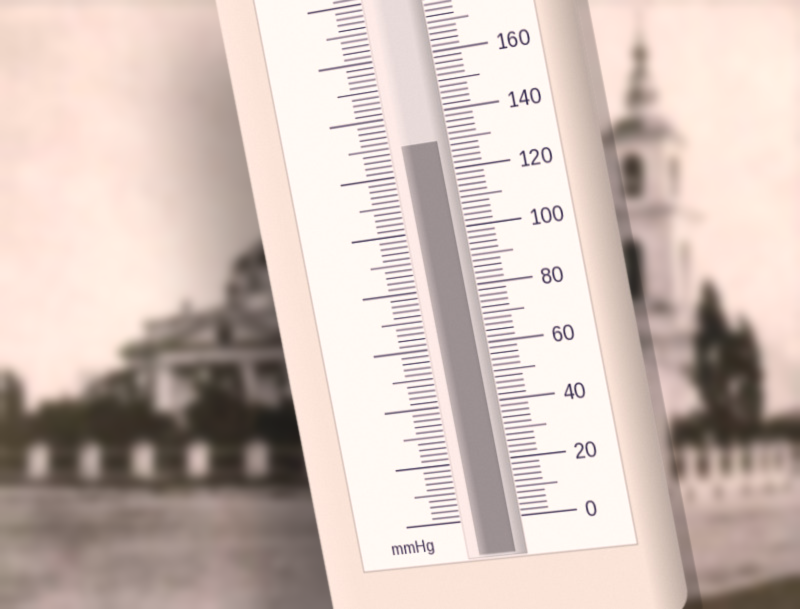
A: 130 mmHg
